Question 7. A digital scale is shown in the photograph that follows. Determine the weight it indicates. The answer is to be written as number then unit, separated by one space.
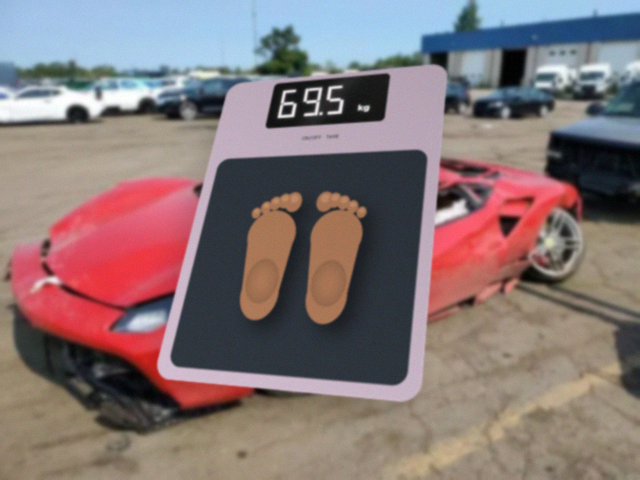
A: 69.5 kg
